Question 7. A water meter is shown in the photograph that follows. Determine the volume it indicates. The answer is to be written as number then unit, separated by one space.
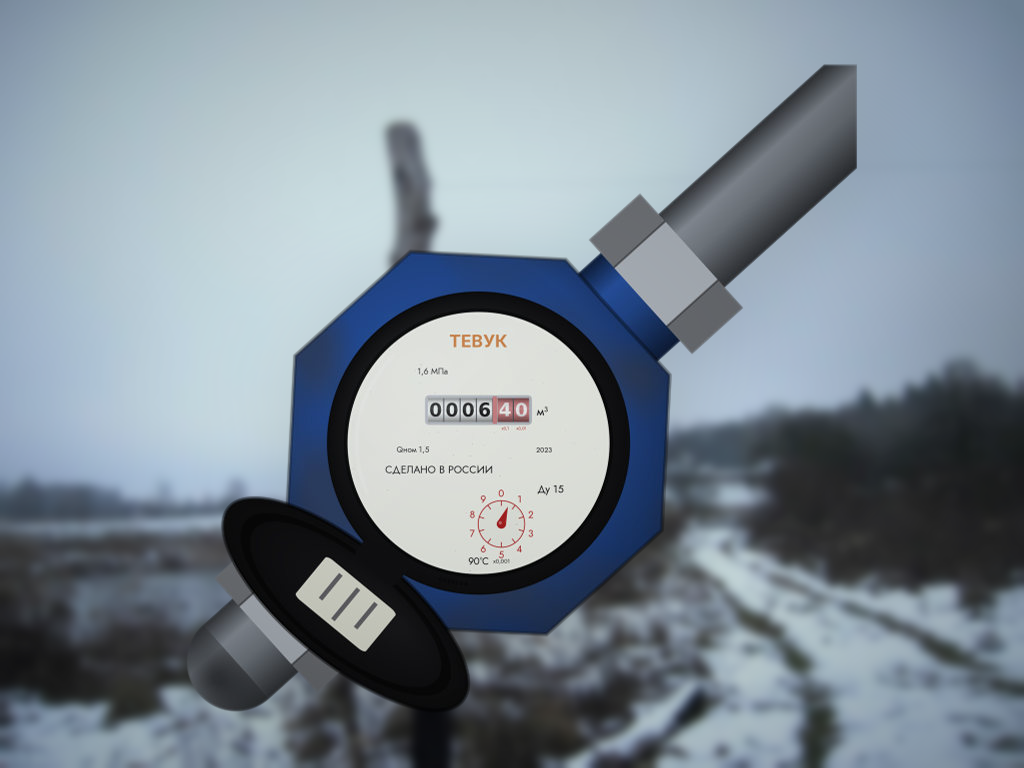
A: 6.400 m³
